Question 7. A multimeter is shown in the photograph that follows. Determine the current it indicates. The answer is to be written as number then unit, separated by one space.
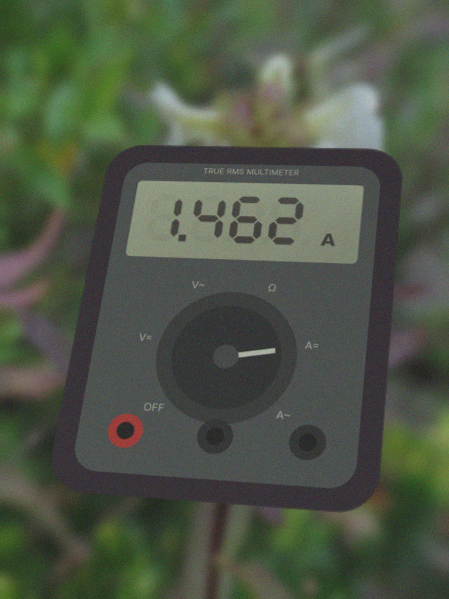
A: 1.462 A
